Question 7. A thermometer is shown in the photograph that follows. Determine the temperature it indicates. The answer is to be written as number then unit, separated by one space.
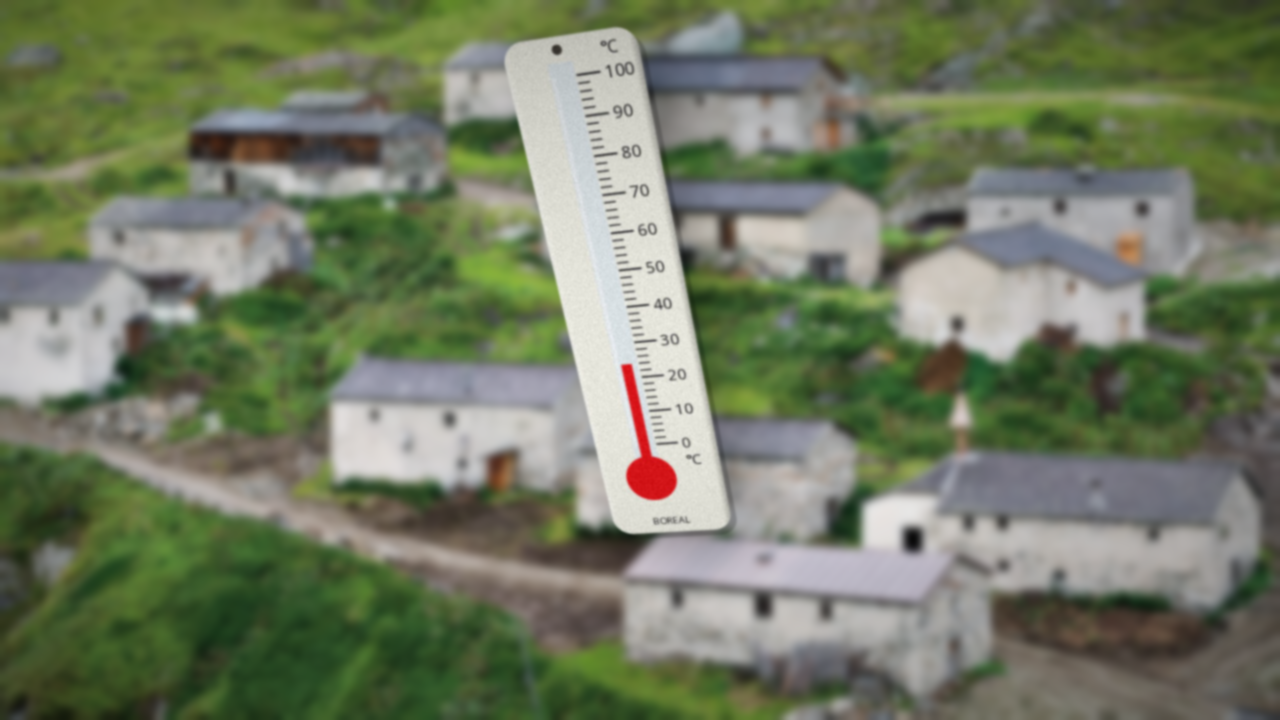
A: 24 °C
